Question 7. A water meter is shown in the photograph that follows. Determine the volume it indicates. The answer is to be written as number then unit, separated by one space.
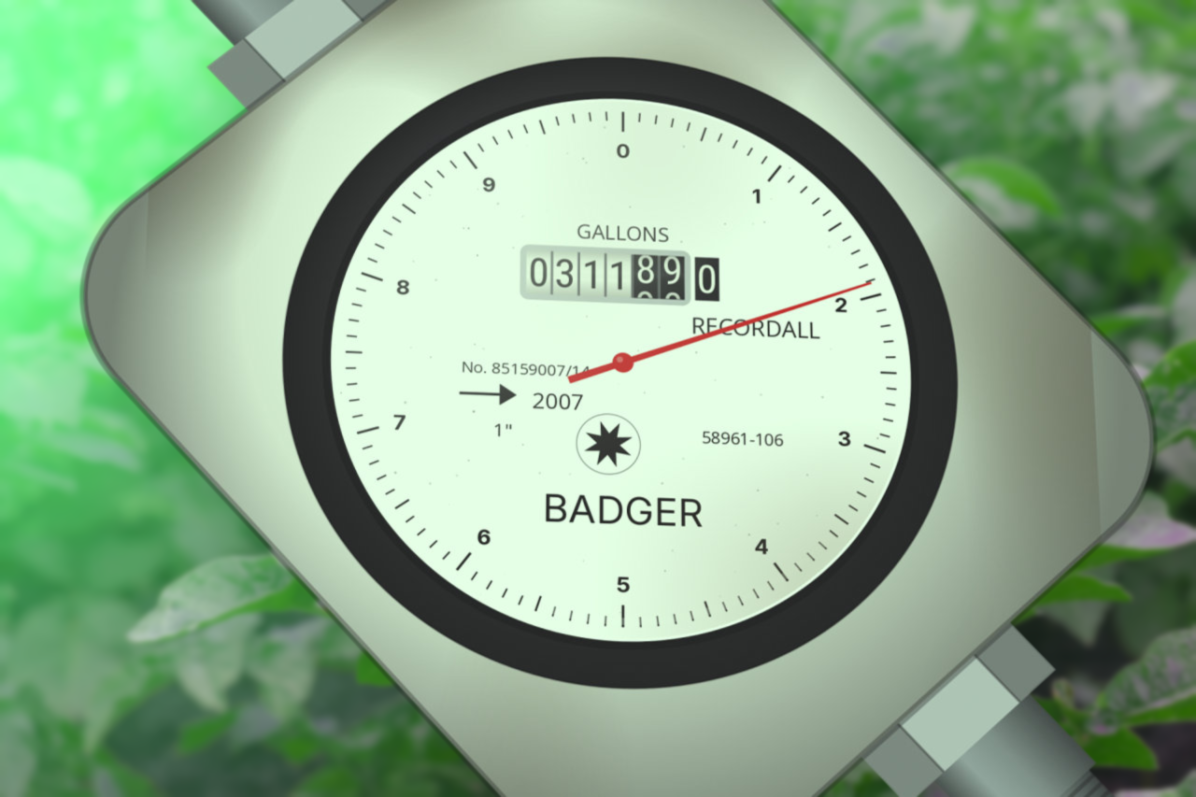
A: 311891.9 gal
